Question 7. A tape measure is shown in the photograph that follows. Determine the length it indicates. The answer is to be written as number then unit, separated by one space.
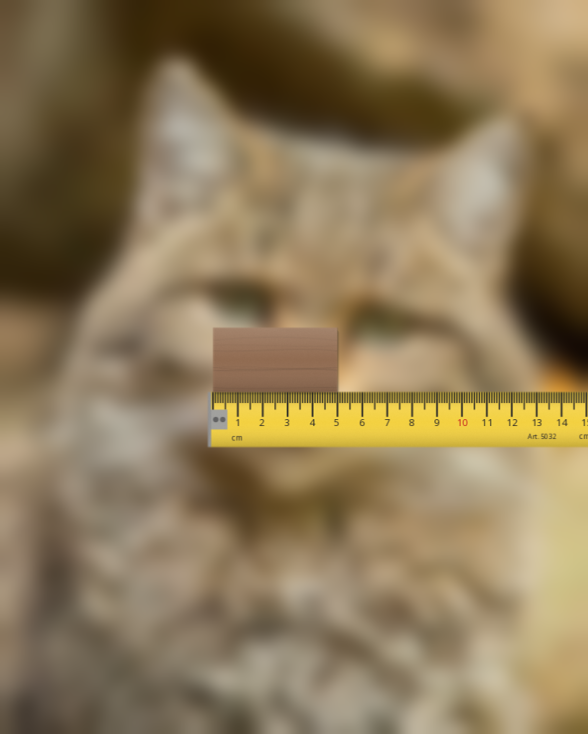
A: 5 cm
